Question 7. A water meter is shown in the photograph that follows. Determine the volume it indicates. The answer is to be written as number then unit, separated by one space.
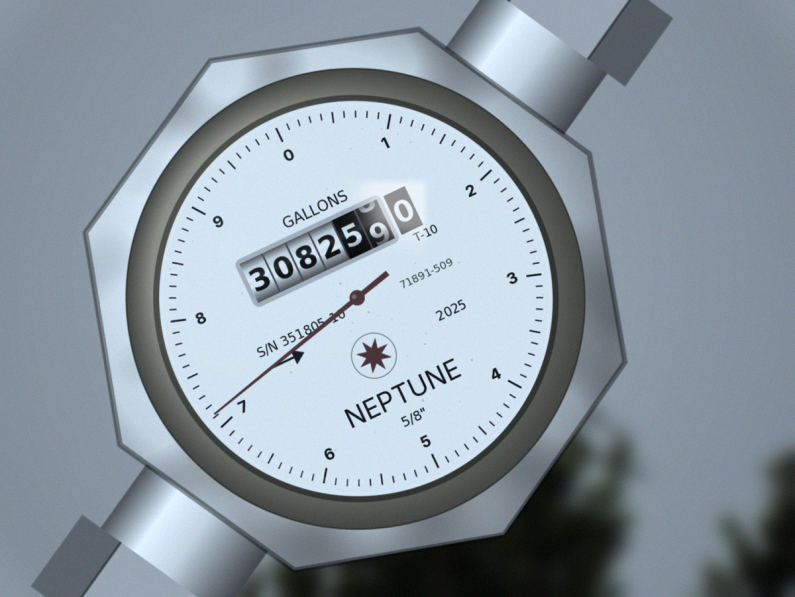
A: 3082587.1 gal
